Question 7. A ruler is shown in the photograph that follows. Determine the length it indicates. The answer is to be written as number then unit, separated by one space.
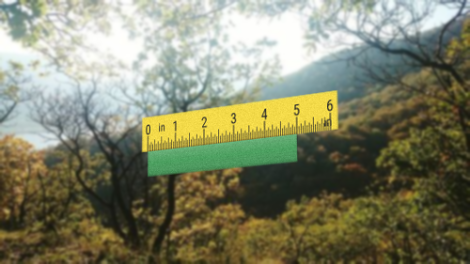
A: 5 in
